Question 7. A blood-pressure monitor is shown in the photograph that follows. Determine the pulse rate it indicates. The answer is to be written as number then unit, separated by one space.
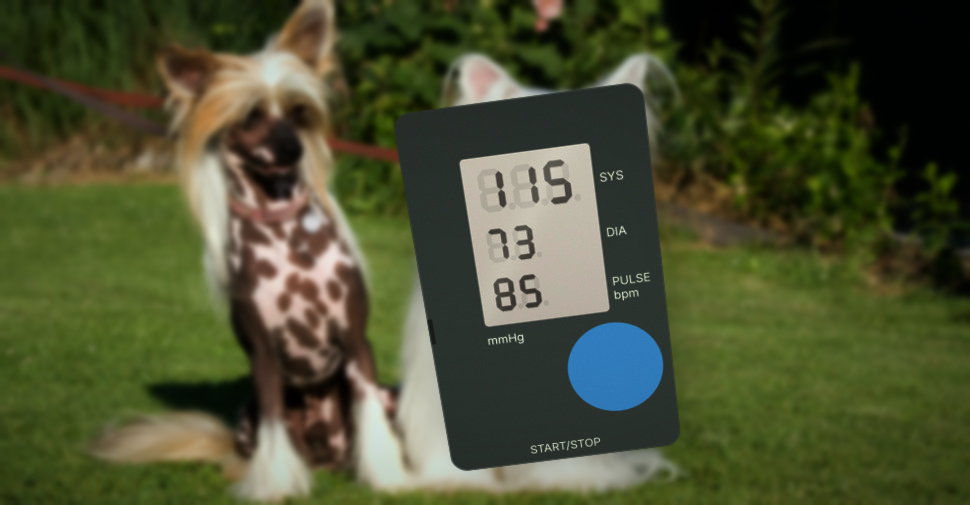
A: 85 bpm
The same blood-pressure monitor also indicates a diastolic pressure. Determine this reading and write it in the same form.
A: 73 mmHg
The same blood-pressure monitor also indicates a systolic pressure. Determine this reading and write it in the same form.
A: 115 mmHg
